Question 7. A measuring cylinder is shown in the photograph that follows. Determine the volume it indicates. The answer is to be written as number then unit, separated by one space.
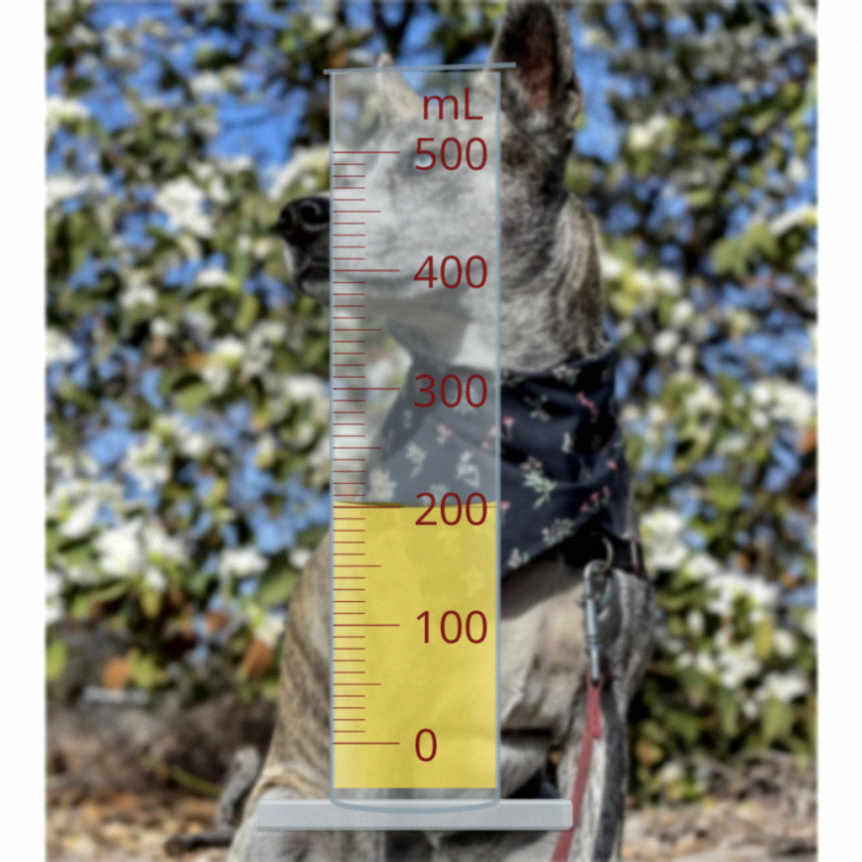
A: 200 mL
